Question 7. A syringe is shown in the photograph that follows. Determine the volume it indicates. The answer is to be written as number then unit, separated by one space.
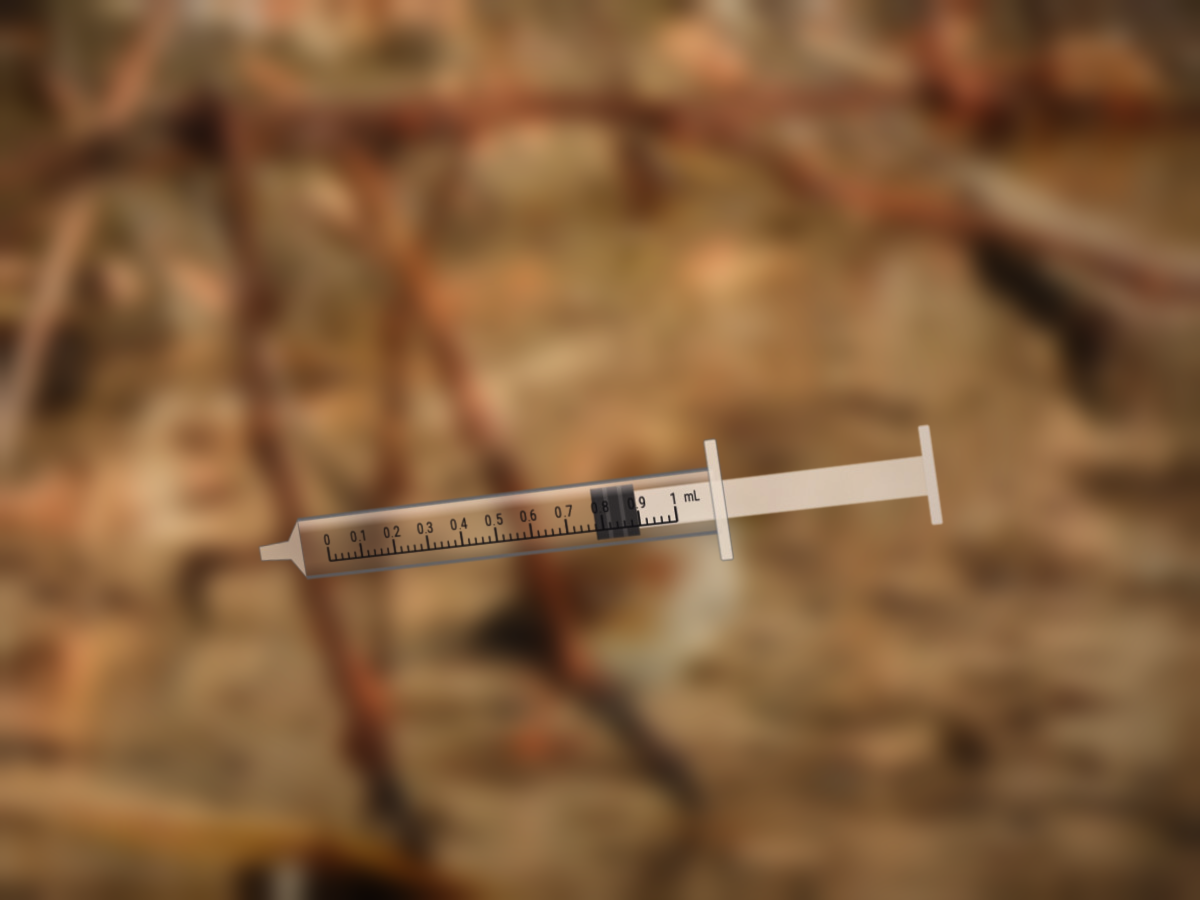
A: 0.78 mL
